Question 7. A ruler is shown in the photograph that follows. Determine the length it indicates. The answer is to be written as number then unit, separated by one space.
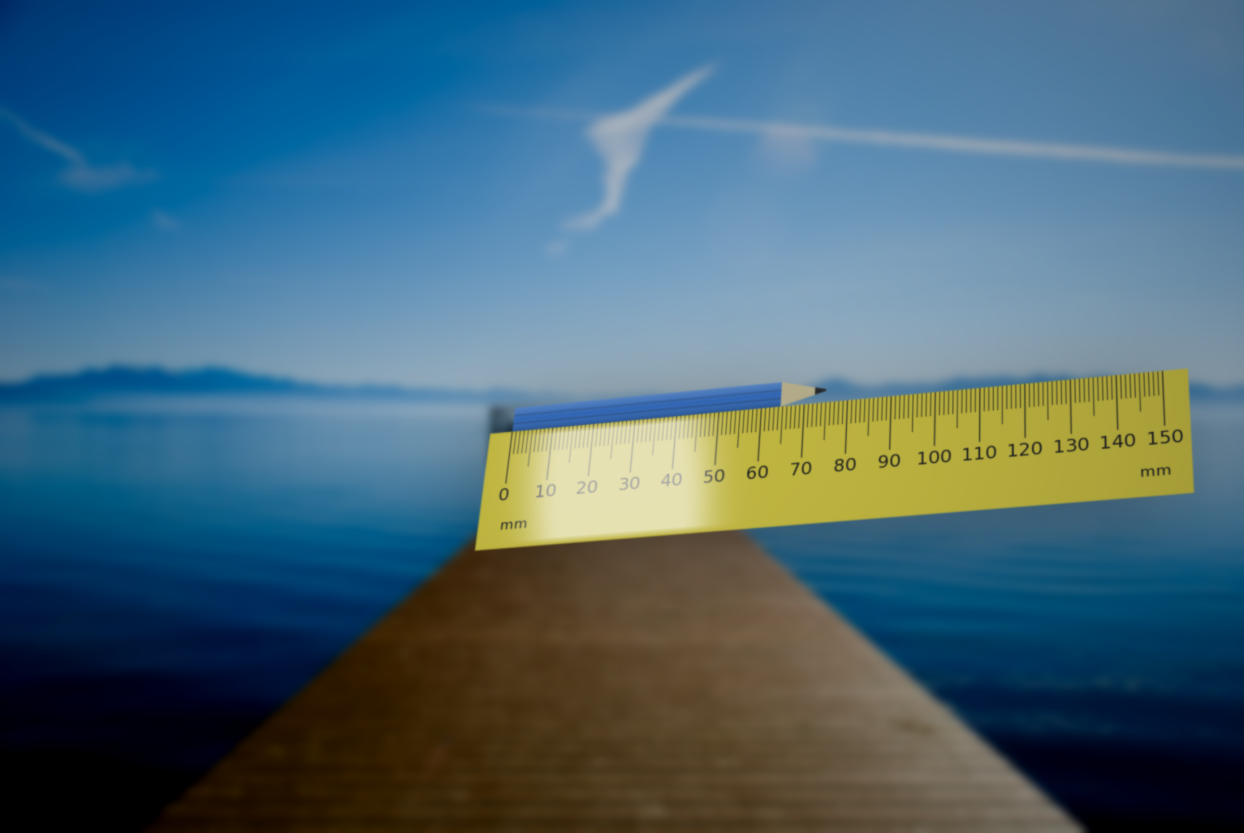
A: 75 mm
